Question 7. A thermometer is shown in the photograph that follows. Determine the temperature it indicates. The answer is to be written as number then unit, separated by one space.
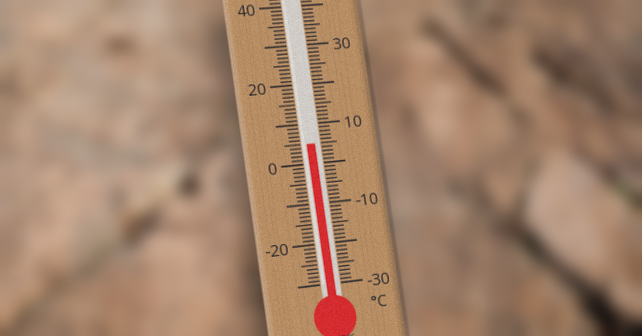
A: 5 °C
